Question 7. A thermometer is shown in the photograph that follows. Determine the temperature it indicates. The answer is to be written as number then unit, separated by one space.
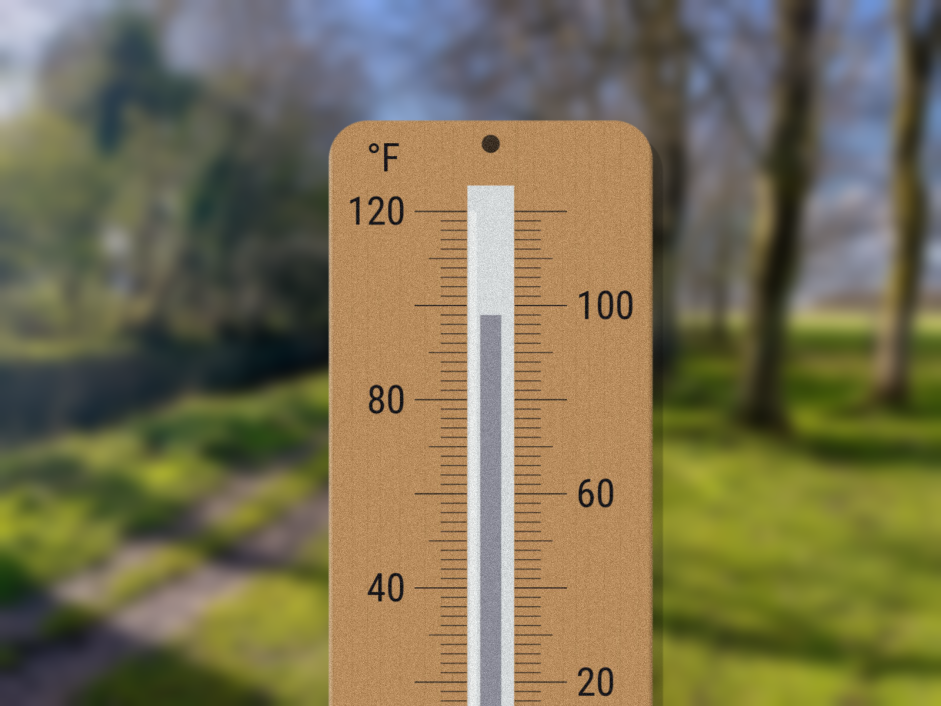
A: 98 °F
